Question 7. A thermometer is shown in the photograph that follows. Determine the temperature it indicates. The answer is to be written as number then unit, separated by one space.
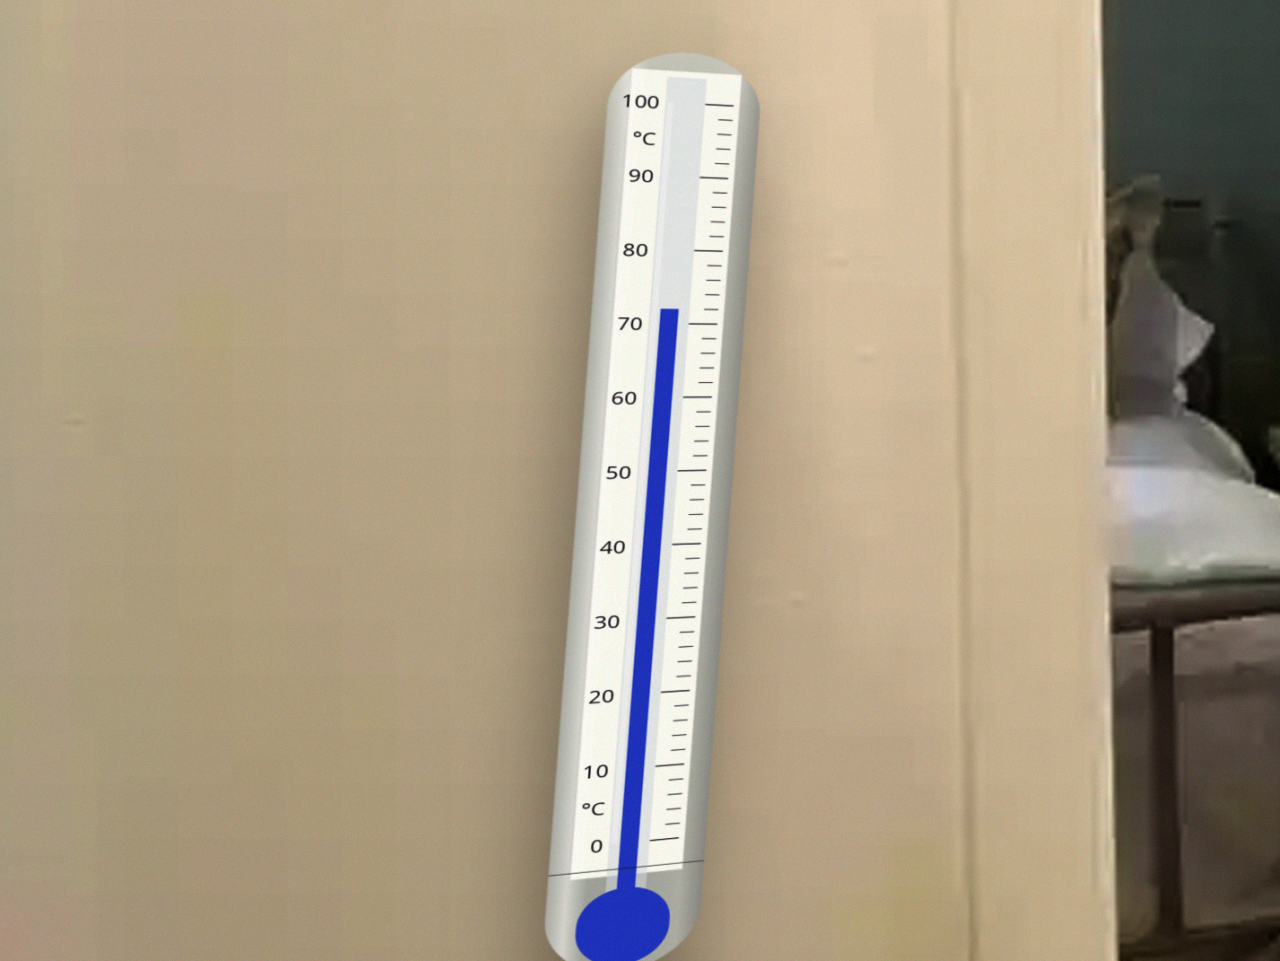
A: 72 °C
